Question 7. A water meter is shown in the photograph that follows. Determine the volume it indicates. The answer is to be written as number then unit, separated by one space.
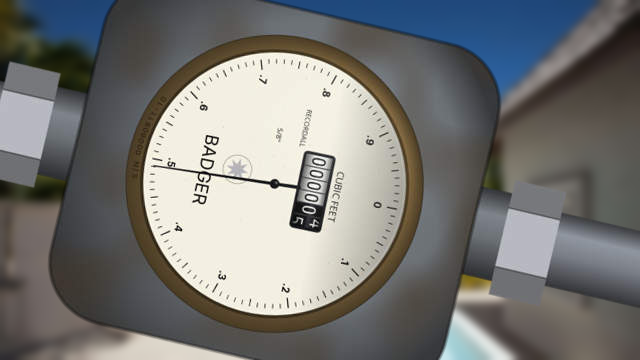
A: 4.49 ft³
